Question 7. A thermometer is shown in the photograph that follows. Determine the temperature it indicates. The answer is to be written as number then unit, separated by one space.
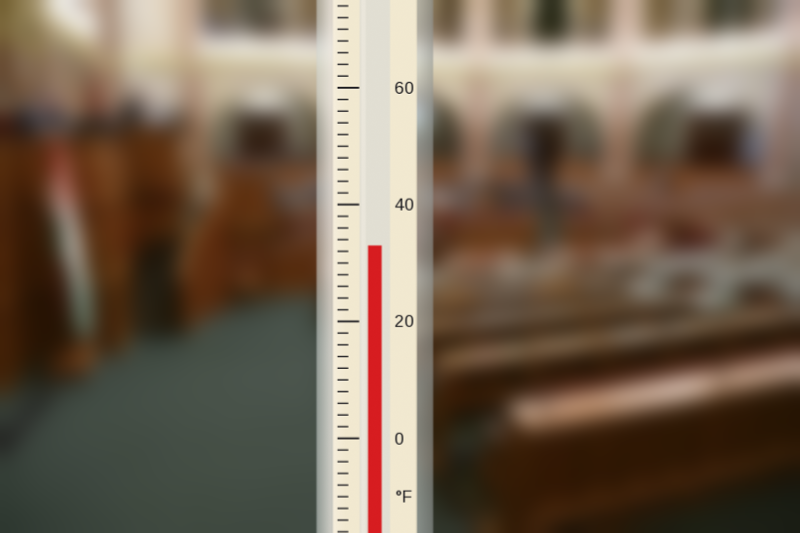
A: 33 °F
